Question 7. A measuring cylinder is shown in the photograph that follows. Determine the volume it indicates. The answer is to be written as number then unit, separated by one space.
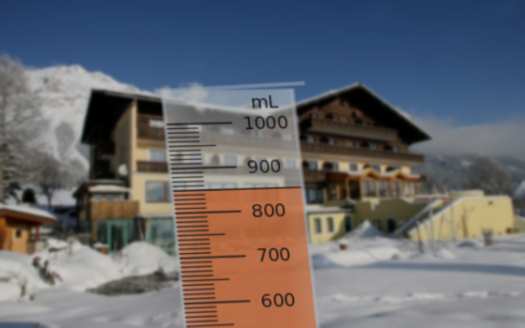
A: 850 mL
